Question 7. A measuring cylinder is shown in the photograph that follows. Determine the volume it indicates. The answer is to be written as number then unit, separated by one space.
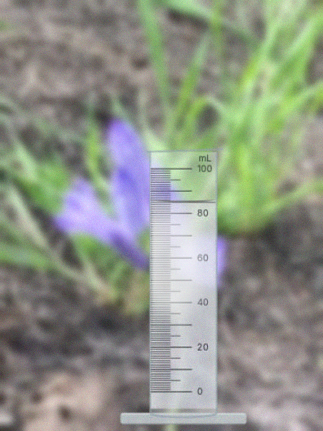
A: 85 mL
